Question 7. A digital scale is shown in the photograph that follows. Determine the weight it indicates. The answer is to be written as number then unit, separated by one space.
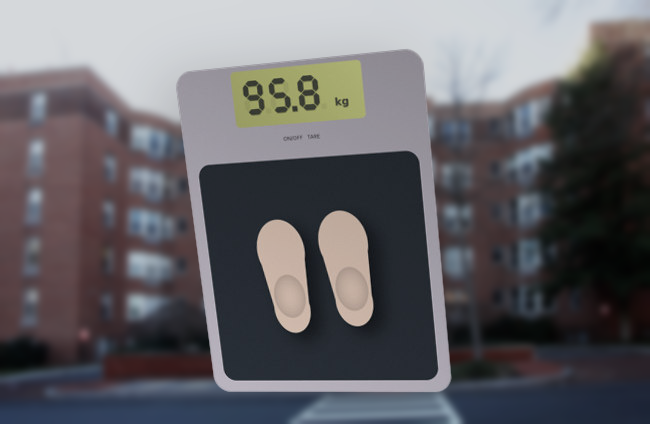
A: 95.8 kg
